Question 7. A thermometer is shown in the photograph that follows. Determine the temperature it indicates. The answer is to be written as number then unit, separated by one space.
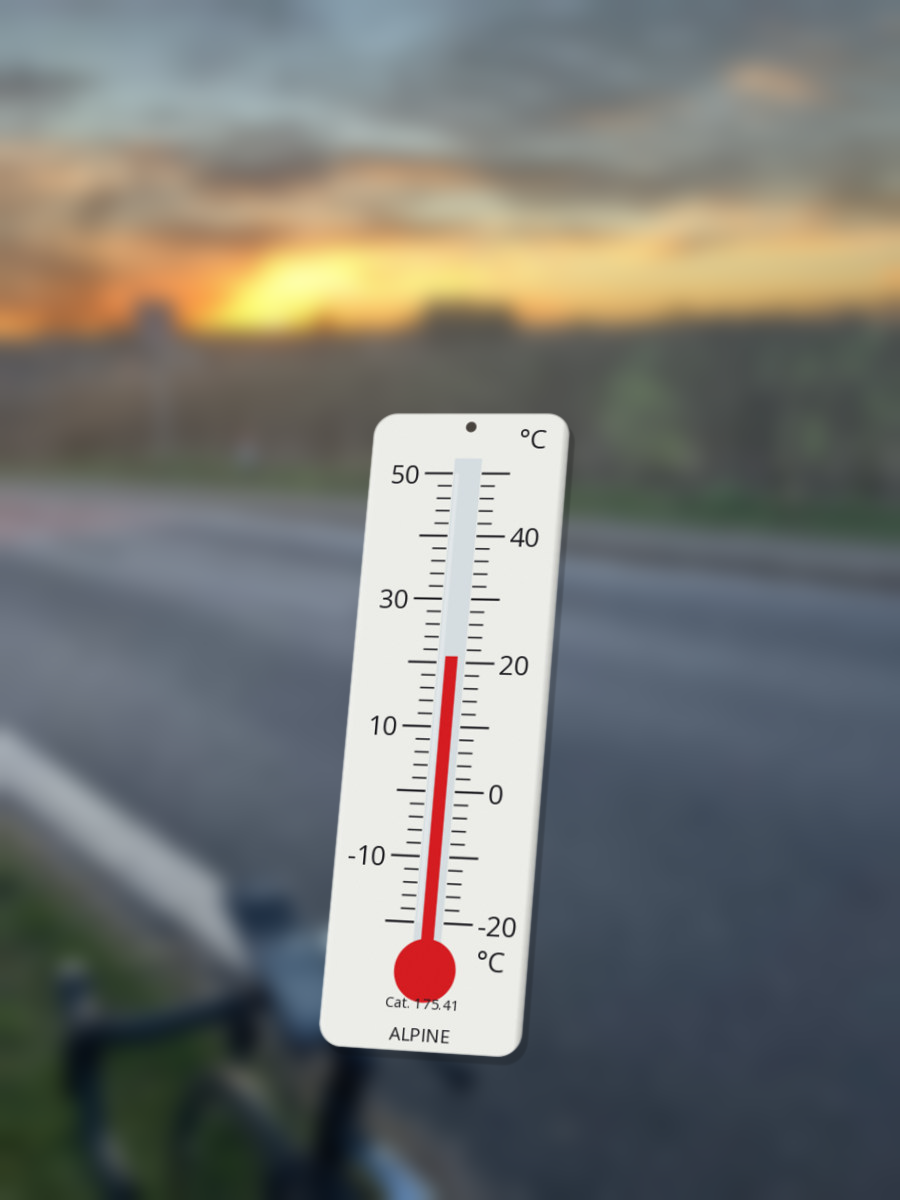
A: 21 °C
